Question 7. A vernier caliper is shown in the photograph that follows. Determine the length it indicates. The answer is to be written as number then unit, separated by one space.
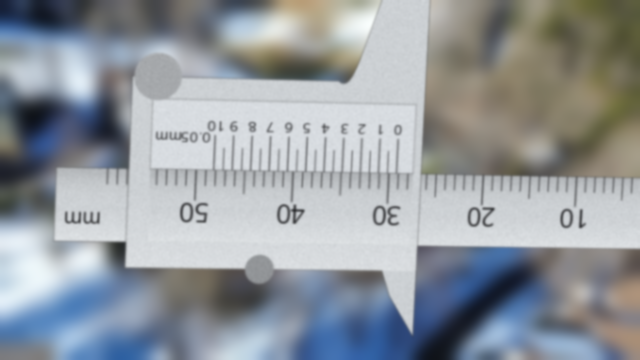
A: 29.2 mm
